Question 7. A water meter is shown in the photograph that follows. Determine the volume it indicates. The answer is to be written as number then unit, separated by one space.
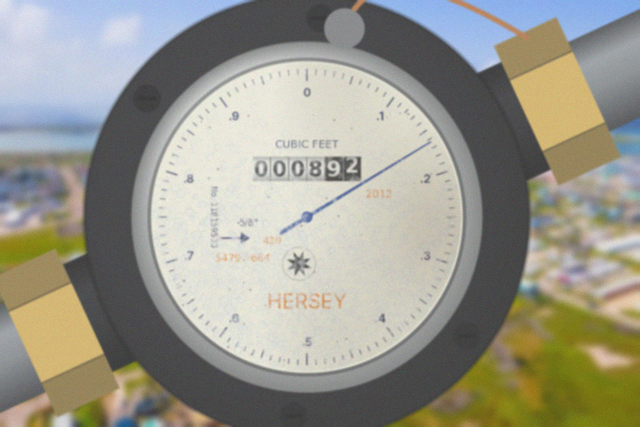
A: 892.16 ft³
